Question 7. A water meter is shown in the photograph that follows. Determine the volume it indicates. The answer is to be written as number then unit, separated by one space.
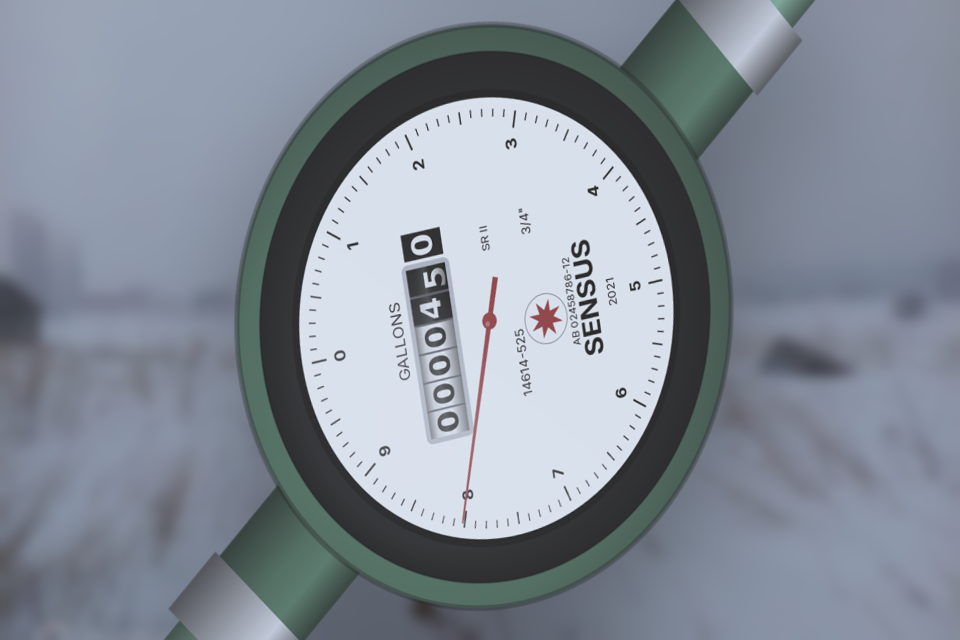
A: 448.0 gal
